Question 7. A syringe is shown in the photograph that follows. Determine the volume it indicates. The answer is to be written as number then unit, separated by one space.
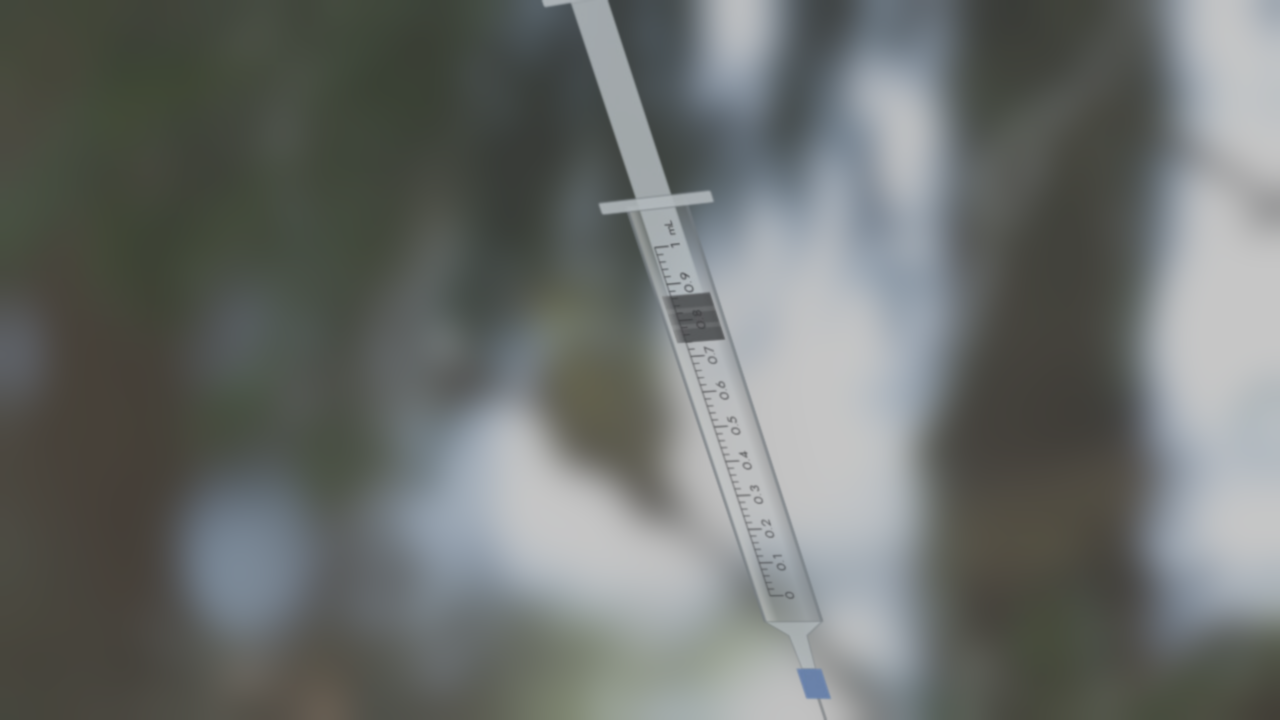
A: 0.74 mL
